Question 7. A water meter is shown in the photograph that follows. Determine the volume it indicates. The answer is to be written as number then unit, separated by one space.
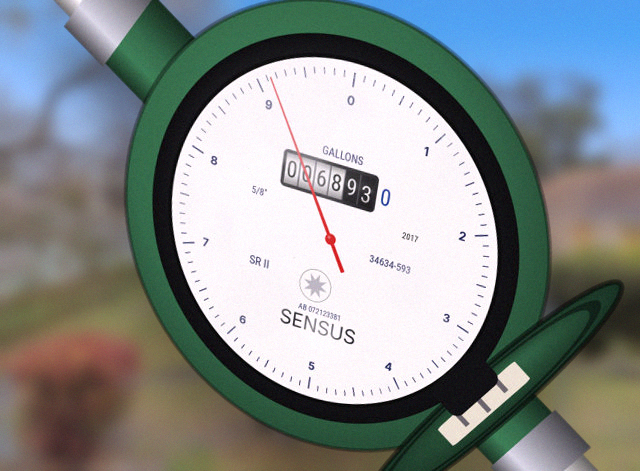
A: 68929.1 gal
